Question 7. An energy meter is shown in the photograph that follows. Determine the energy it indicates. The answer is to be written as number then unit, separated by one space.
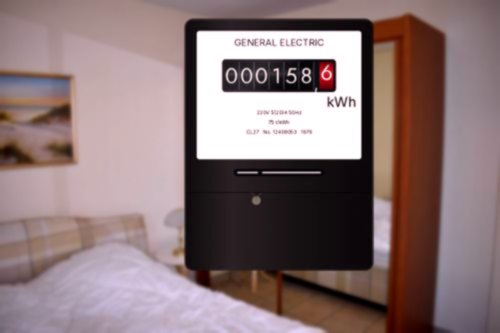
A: 158.6 kWh
